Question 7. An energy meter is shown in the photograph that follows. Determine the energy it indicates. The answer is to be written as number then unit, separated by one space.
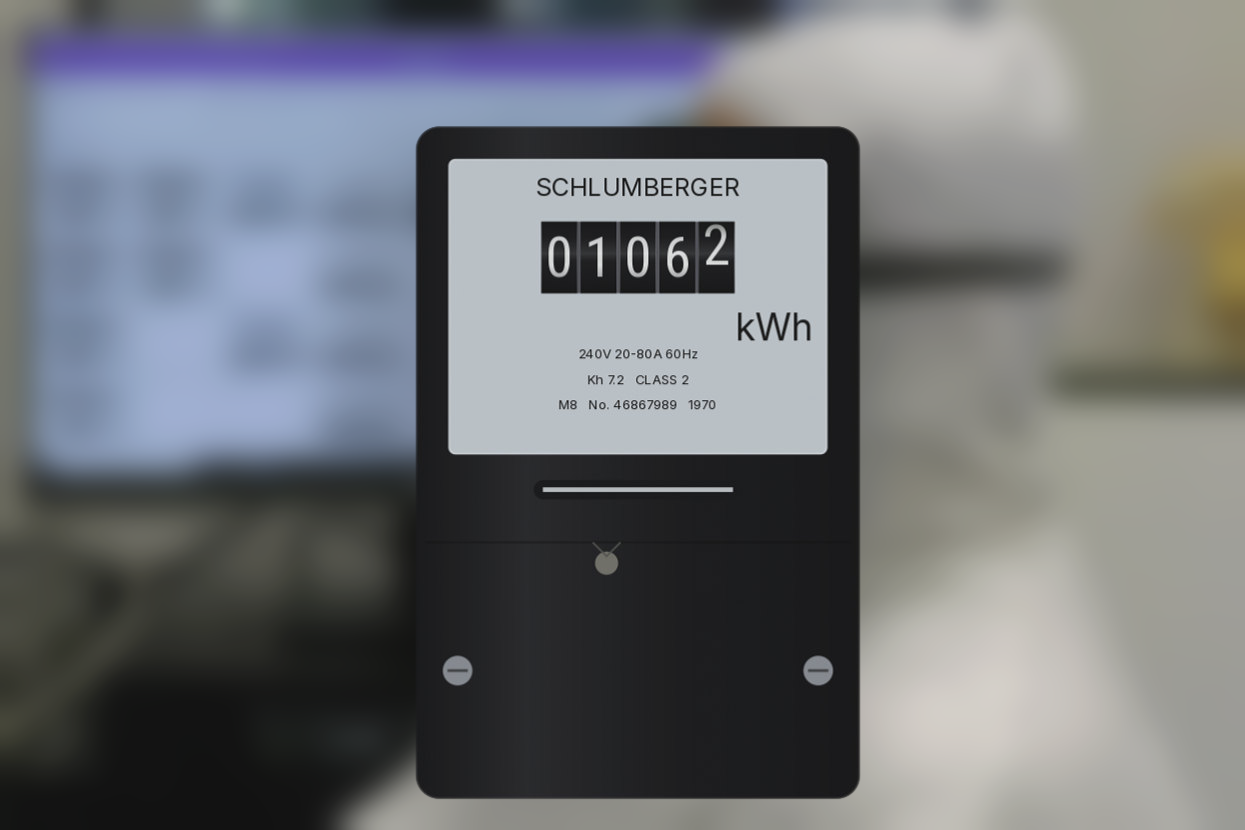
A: 1062 kWh
